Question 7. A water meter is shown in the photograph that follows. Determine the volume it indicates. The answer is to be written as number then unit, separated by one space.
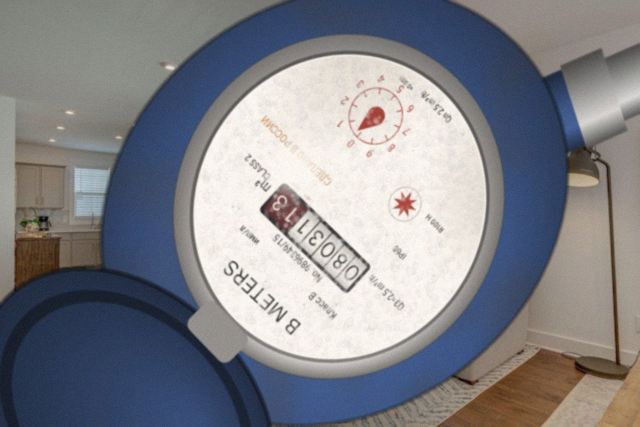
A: 8031.130 m³
